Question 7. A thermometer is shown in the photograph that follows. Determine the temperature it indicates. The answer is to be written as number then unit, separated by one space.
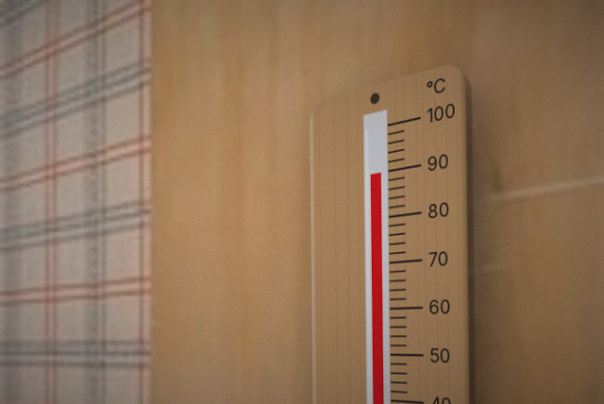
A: 90 °C
